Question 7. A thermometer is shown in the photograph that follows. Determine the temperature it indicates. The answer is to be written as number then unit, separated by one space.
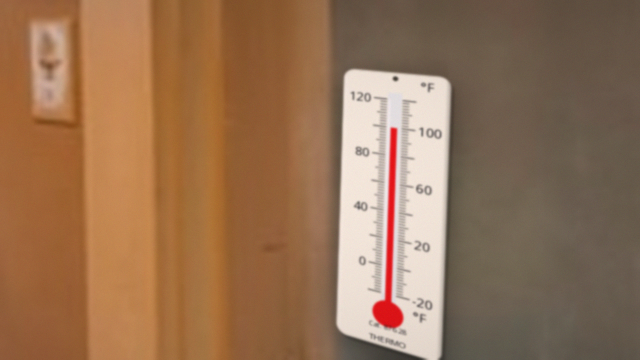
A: 100 °F
